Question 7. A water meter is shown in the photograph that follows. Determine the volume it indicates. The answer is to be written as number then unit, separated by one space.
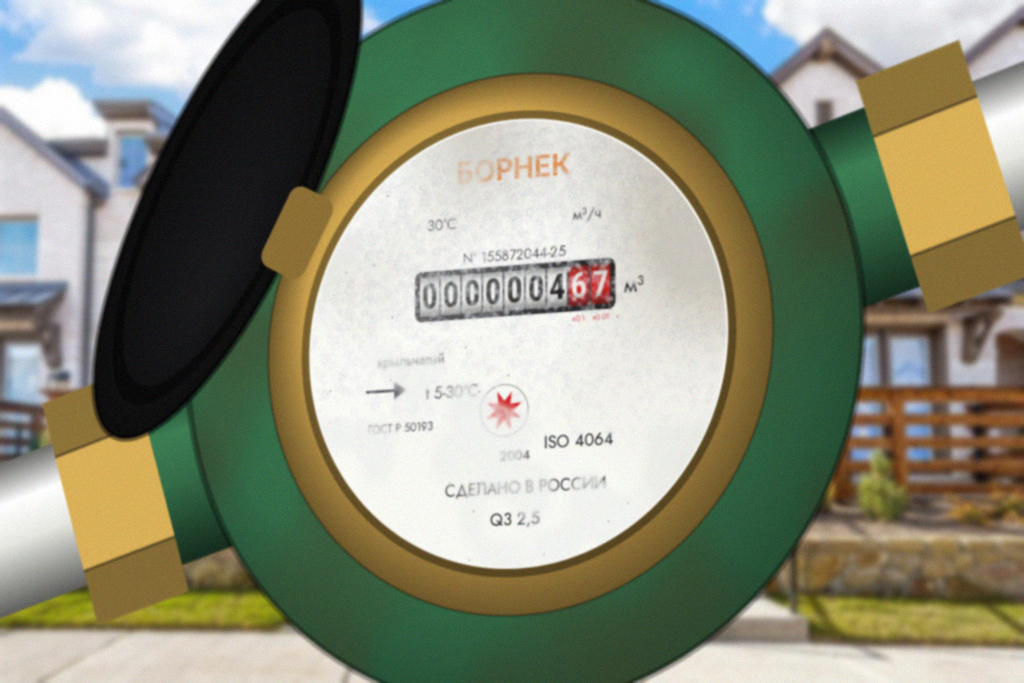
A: 4.67 m³
